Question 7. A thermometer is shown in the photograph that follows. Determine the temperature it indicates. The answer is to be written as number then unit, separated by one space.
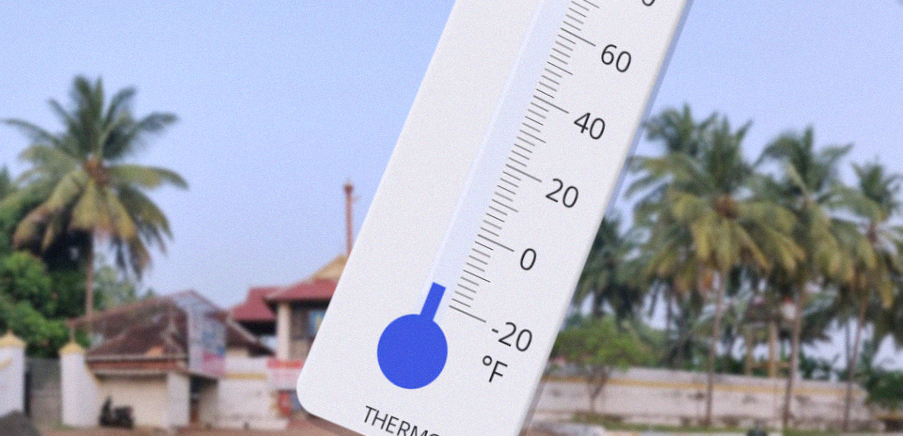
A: -16 °F
